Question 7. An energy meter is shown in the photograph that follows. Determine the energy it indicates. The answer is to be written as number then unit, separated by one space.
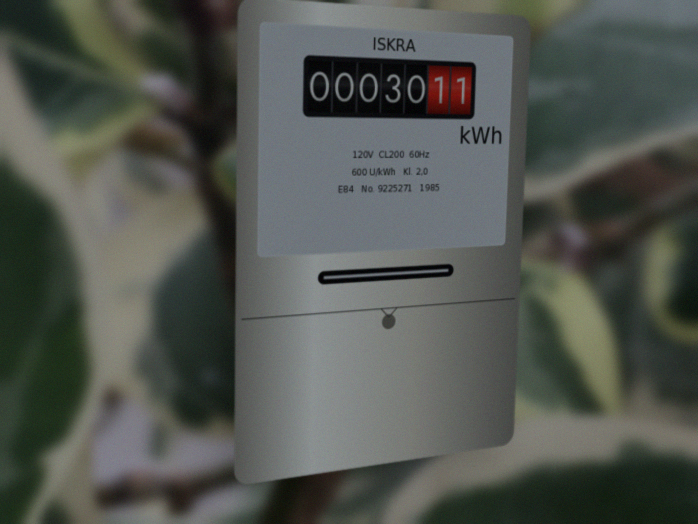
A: 30.11 kWh
